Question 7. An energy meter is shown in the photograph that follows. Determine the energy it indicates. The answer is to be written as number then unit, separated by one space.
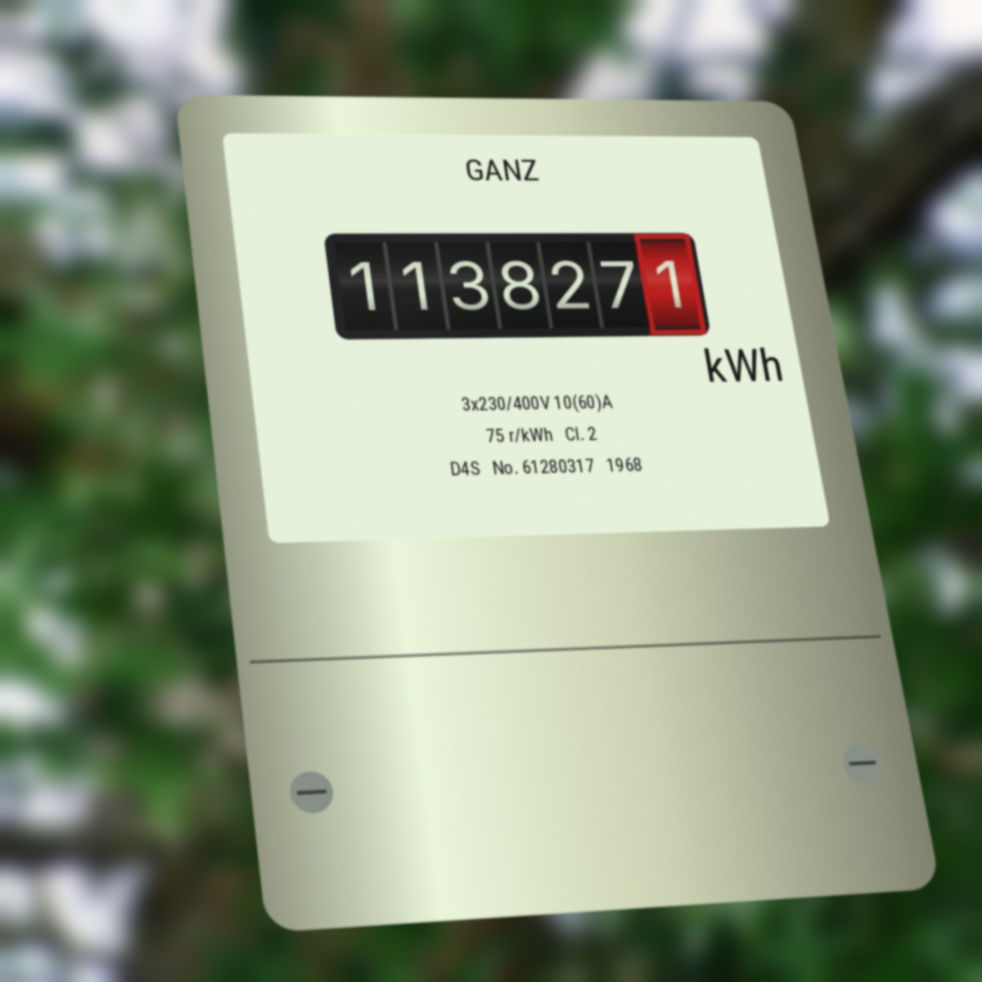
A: 113827.1 kWh
